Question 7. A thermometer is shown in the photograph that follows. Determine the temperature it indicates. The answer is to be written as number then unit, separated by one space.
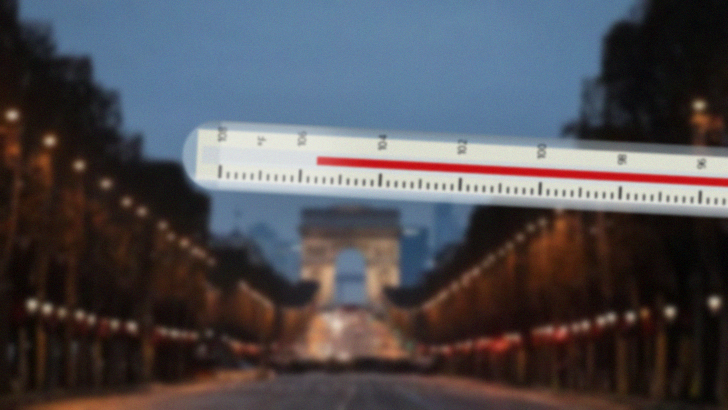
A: 105.6 °F
